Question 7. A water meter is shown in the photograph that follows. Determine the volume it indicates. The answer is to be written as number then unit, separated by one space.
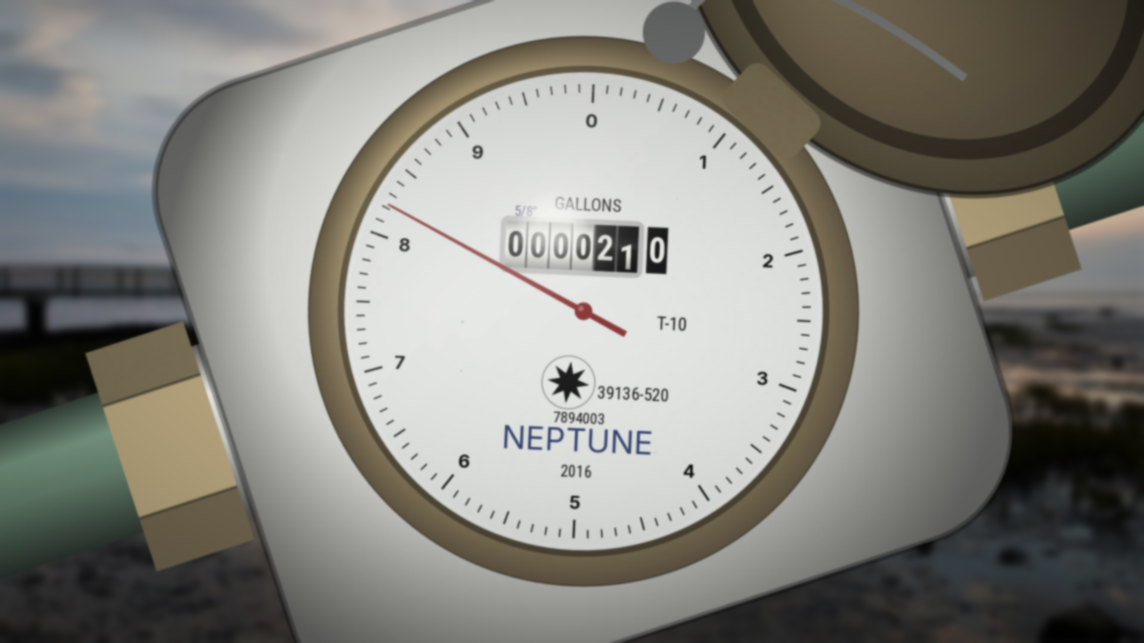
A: 208.2 gal
